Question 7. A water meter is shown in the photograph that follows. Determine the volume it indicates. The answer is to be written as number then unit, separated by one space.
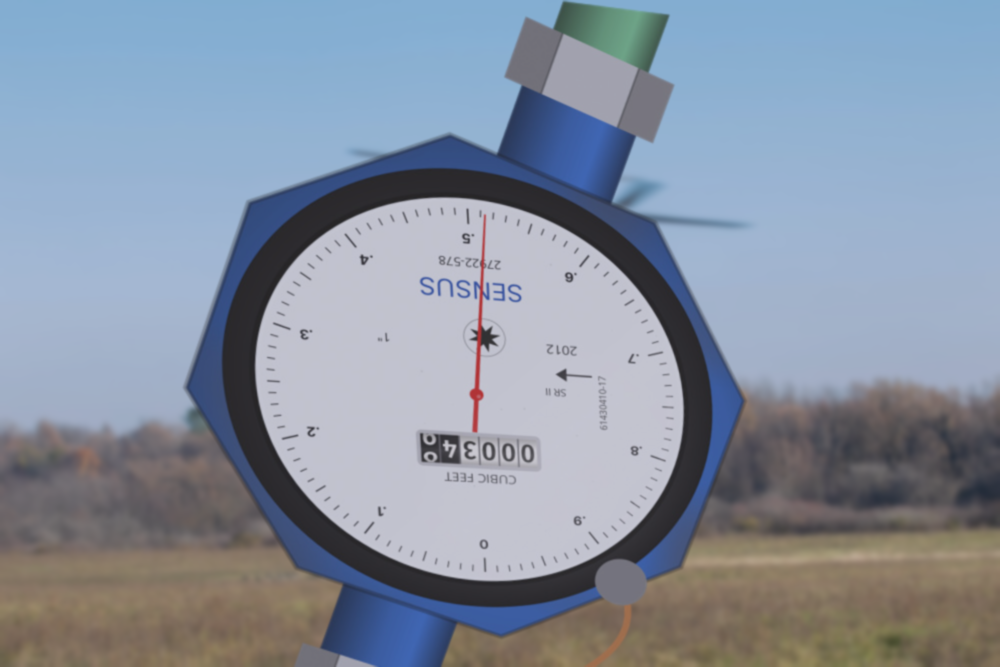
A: 348.51 ft³
